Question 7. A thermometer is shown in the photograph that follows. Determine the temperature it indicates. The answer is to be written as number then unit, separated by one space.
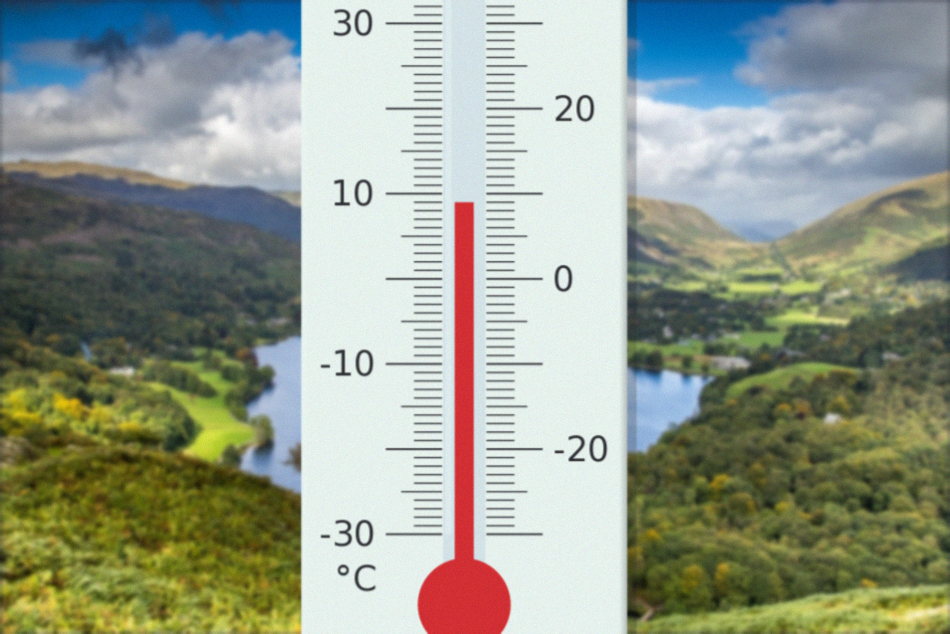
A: 9 °C
